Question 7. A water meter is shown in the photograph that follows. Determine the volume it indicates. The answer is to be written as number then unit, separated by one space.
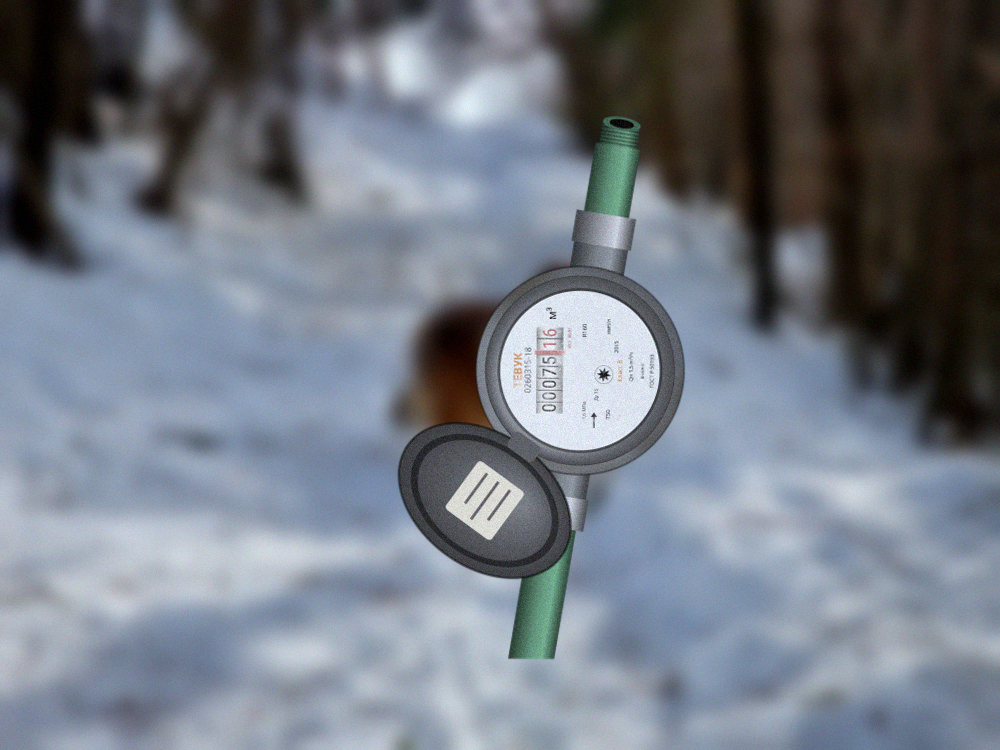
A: 75.16 m³
